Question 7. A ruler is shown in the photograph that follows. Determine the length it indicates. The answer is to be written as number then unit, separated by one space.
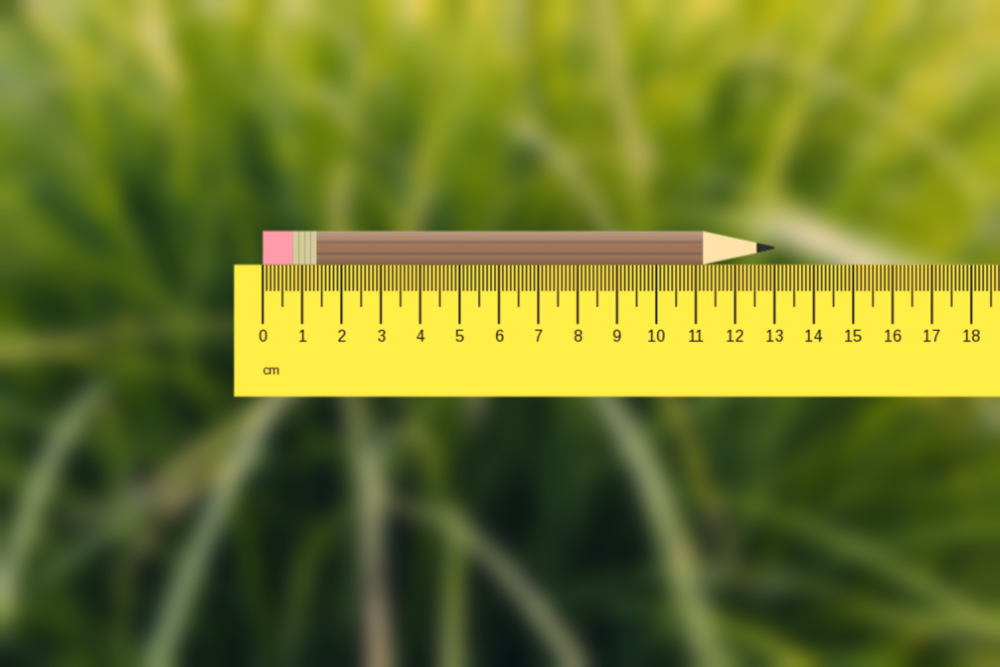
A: 13 cm
